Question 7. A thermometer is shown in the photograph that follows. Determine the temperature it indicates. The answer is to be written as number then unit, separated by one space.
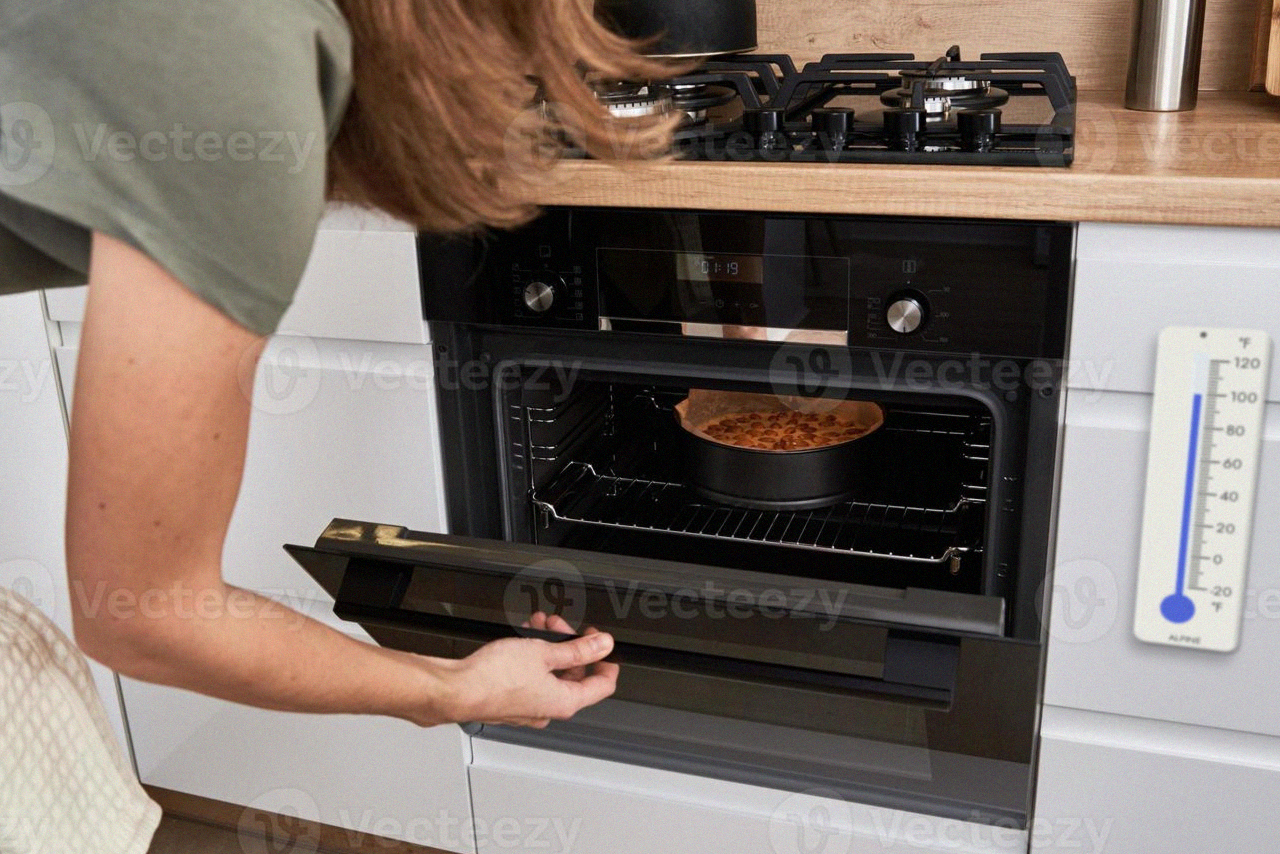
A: 100 °F
